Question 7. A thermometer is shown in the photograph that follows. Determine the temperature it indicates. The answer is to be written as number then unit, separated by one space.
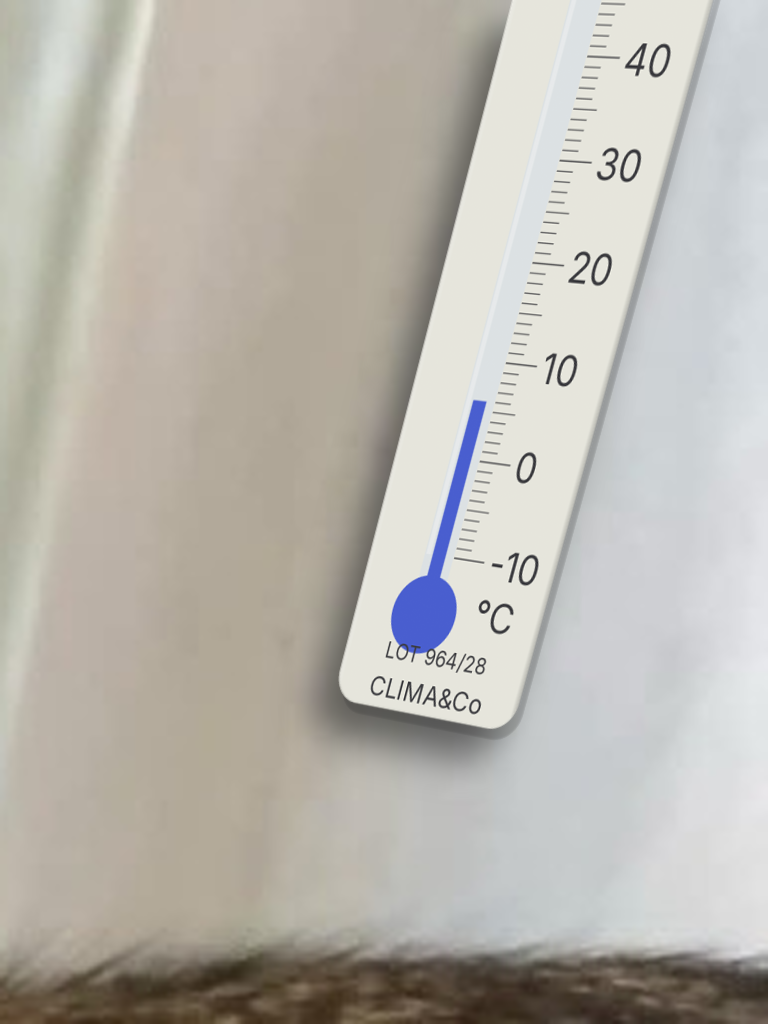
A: 6 °C
